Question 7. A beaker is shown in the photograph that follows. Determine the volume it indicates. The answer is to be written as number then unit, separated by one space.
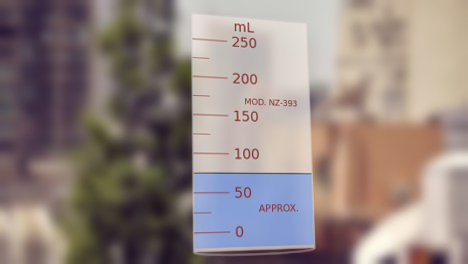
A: 75 mL
